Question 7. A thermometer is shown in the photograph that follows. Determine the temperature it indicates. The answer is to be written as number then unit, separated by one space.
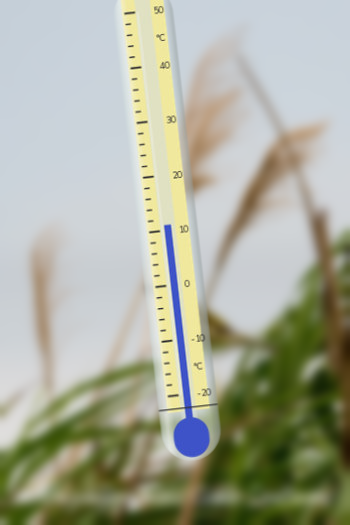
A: 11 °C
